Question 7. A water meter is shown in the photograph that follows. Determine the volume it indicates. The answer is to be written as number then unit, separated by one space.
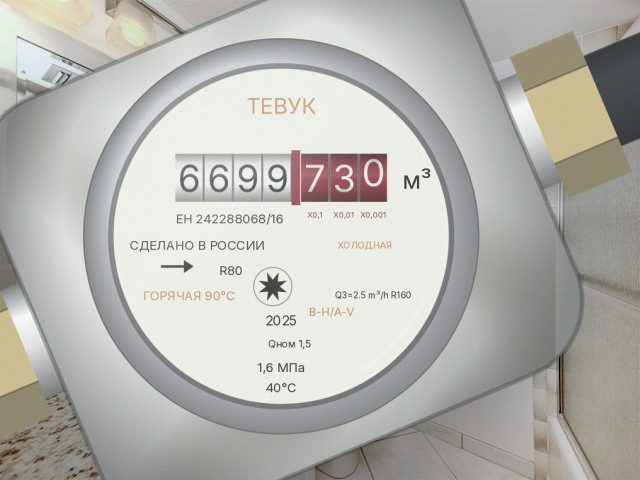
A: 6699.730 m³
